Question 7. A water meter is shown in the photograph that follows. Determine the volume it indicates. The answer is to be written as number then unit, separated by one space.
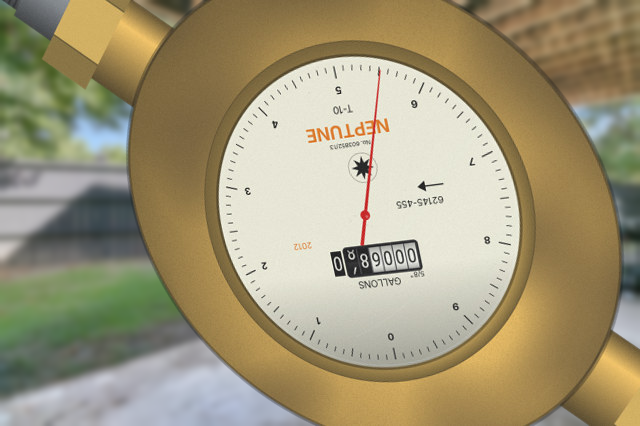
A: 6875.5 gal
